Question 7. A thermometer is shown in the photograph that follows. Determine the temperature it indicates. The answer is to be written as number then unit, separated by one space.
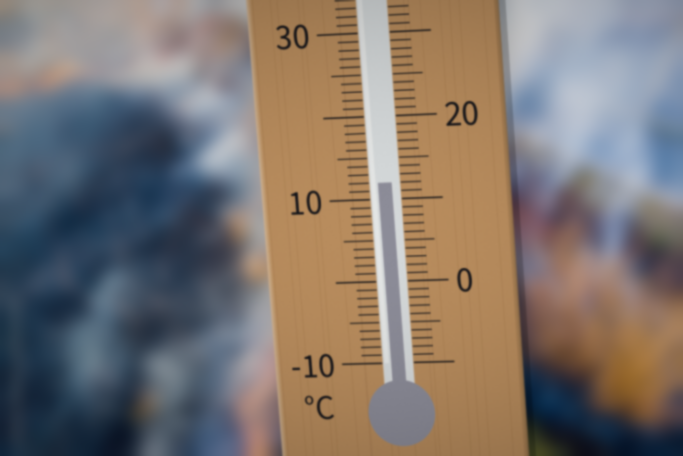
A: 12 °C
